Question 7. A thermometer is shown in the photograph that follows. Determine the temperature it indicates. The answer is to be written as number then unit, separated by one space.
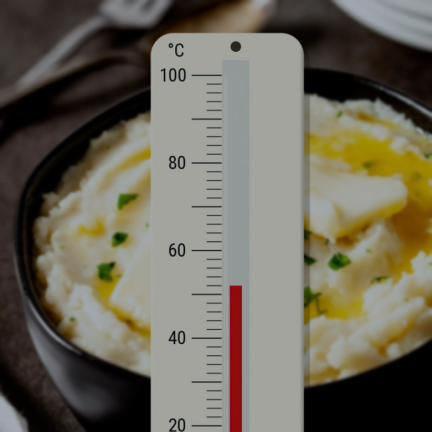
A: 52 °C
